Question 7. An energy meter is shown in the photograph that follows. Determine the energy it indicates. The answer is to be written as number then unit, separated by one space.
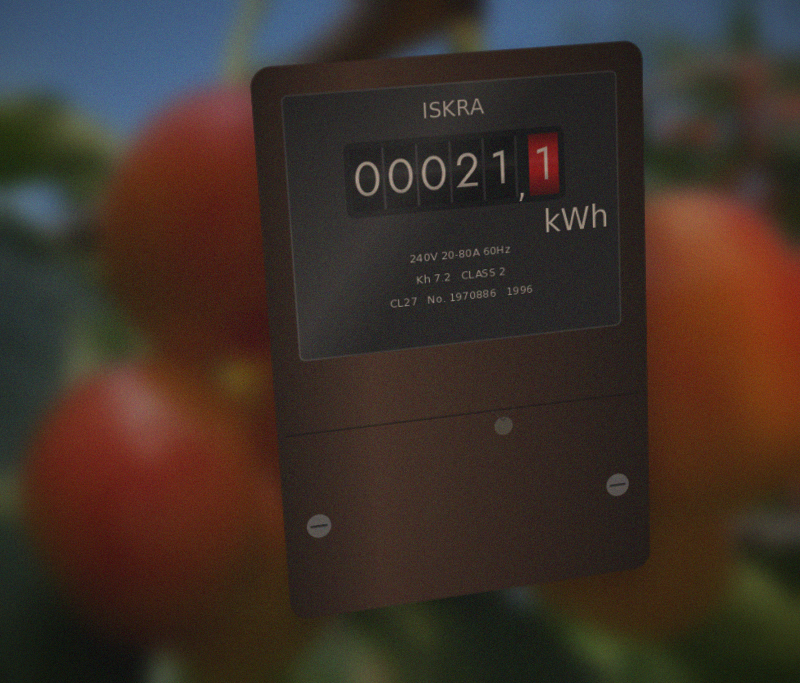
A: 21.1 kWh
